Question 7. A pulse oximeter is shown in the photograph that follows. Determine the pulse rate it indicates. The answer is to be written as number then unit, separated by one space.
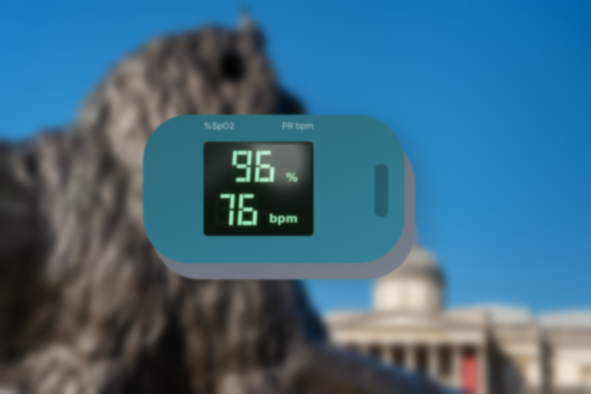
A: 76 bpm
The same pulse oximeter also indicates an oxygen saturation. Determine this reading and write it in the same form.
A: 96 %
